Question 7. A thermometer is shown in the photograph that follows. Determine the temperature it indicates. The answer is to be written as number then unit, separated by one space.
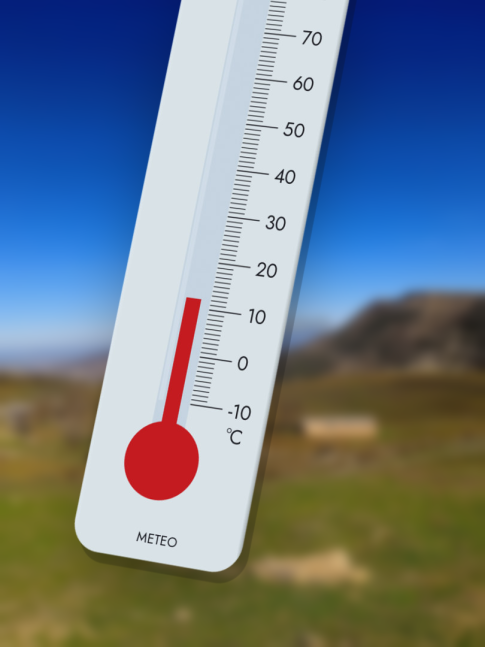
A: 12 °C
